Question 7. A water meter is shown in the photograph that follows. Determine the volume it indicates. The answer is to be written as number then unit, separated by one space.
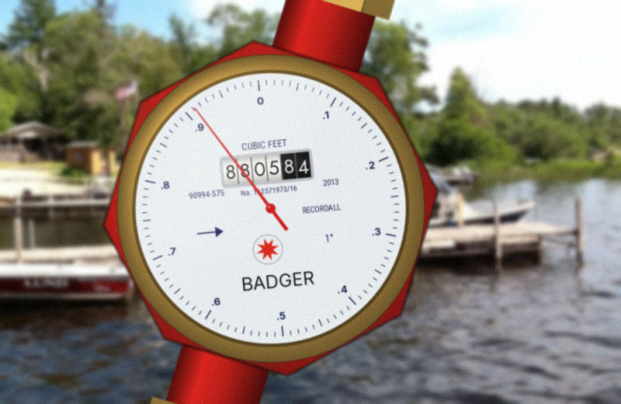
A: 880583.91 ft³
